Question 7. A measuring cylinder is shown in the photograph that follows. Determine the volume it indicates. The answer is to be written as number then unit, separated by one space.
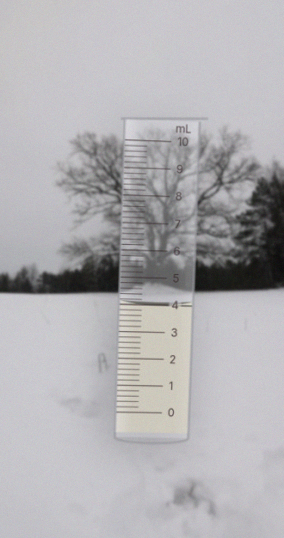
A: 4 mL
